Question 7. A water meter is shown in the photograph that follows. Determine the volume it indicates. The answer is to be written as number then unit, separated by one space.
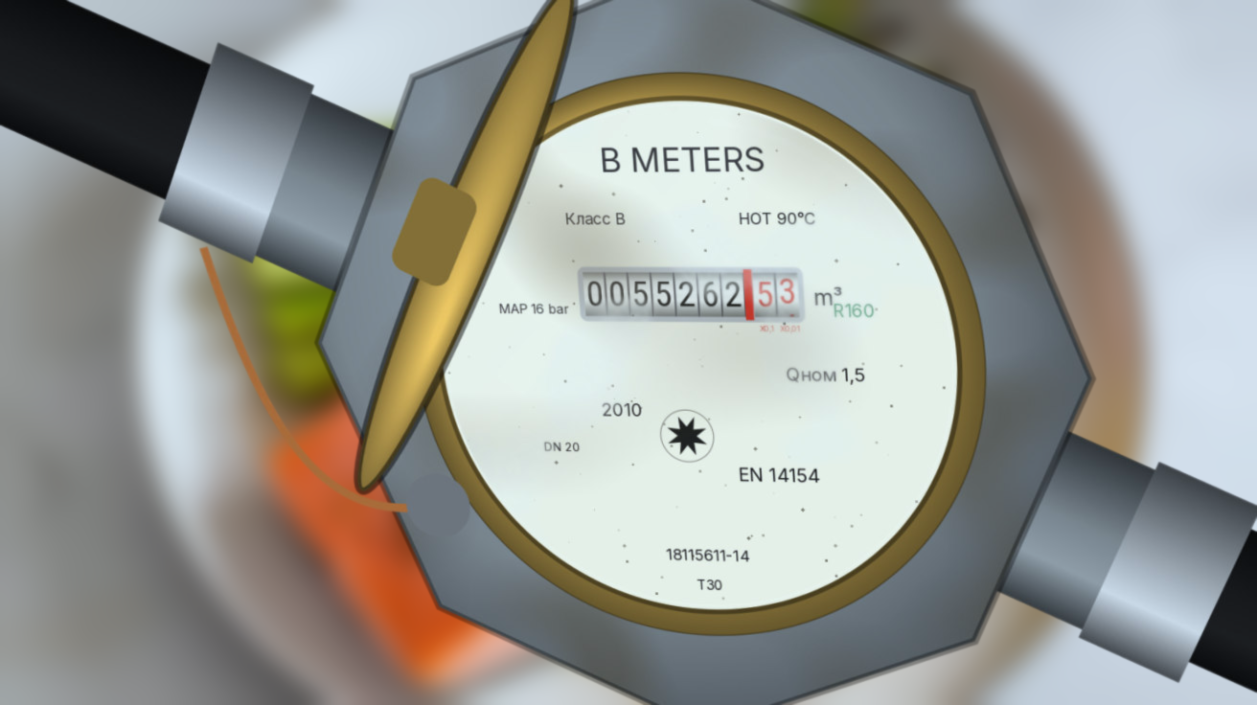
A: 55262.53 m³
